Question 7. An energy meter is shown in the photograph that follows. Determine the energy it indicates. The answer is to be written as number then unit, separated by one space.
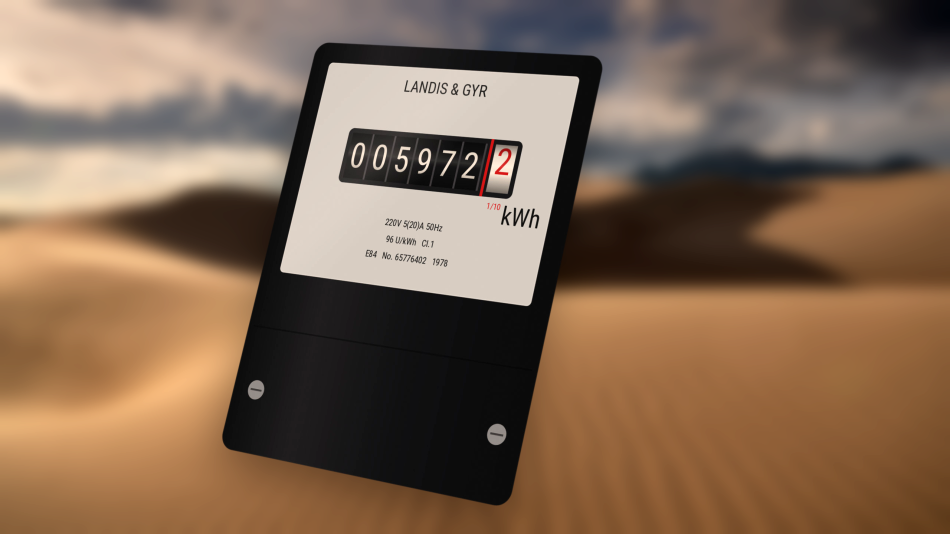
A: 5972.2 kWh
